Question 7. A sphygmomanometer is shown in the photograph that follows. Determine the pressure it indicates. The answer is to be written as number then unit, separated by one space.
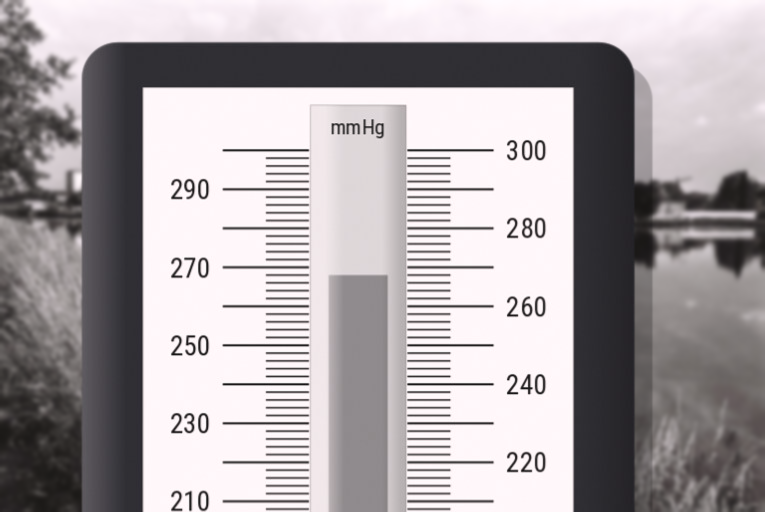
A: 268 mmHg
